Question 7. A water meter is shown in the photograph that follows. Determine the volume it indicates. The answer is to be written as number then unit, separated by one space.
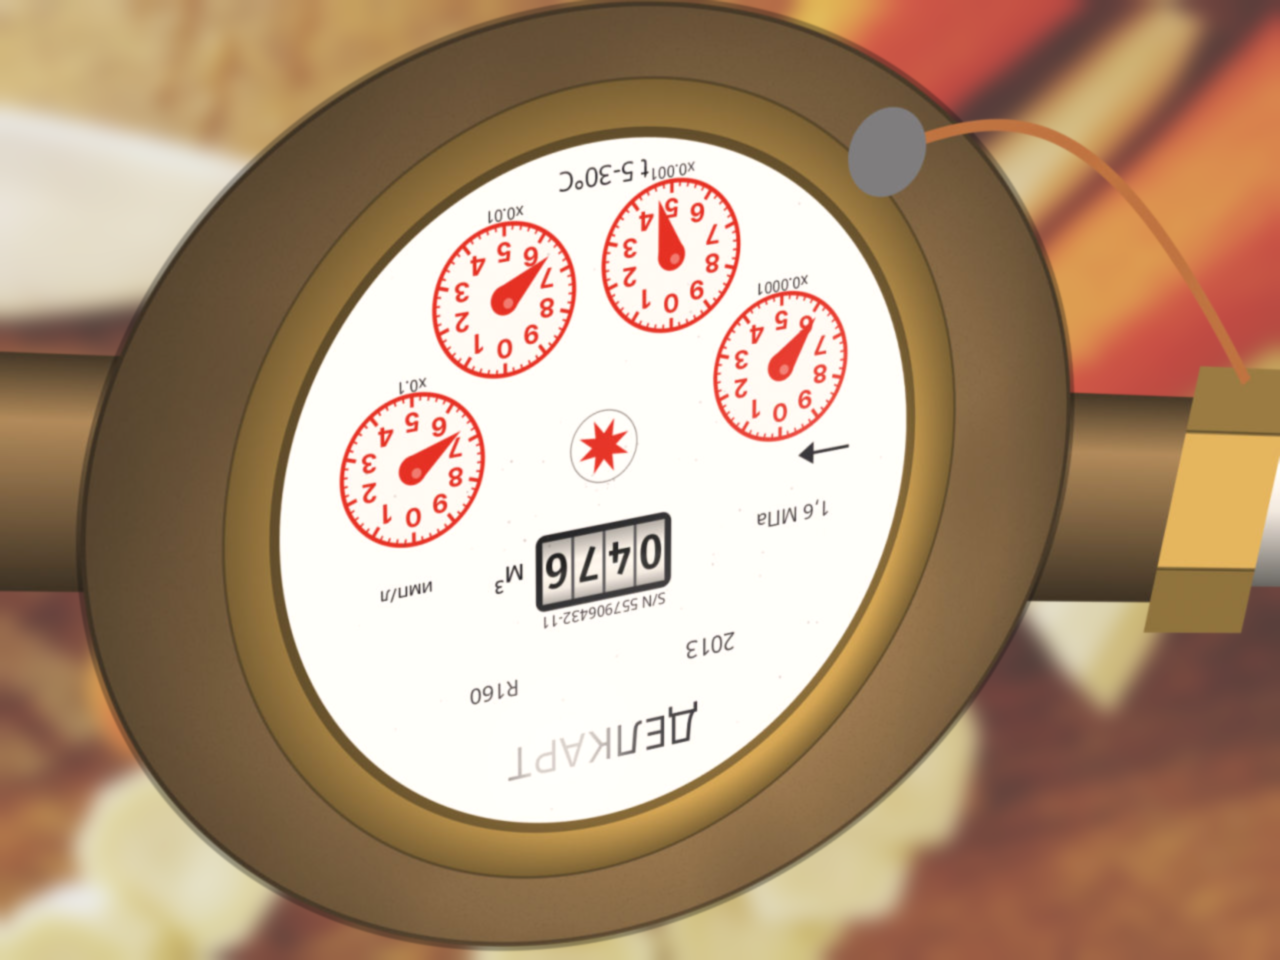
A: 476.6646 m³
